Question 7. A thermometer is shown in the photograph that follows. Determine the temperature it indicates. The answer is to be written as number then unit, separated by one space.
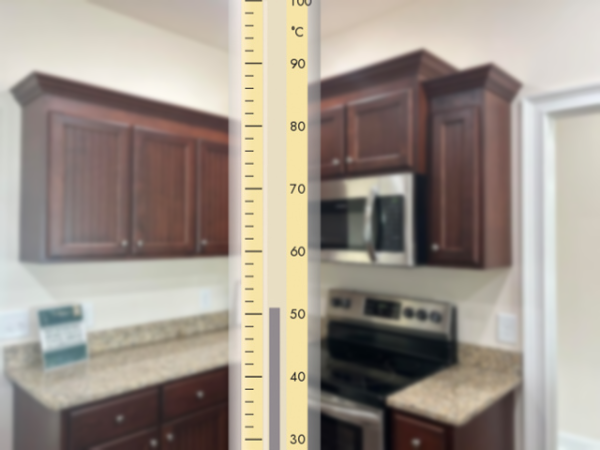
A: 51 °C
